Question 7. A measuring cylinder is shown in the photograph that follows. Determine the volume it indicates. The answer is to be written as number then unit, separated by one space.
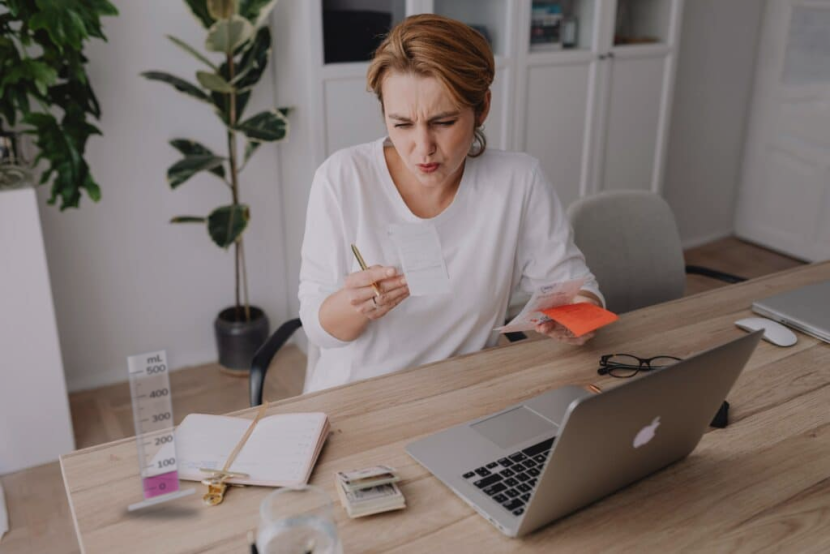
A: 50 mL
